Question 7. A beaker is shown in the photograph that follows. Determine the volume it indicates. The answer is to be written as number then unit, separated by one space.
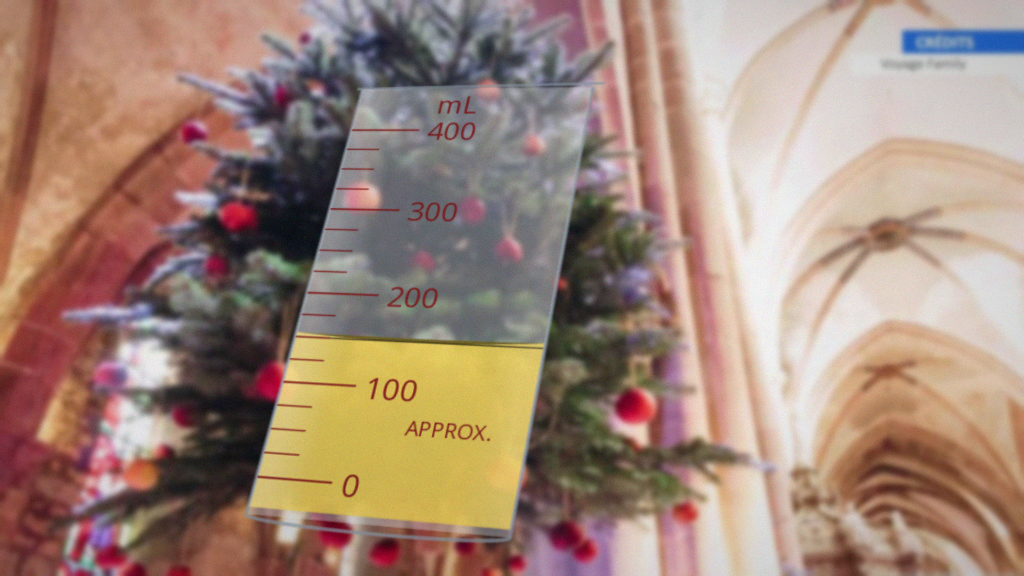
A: 150 mL
